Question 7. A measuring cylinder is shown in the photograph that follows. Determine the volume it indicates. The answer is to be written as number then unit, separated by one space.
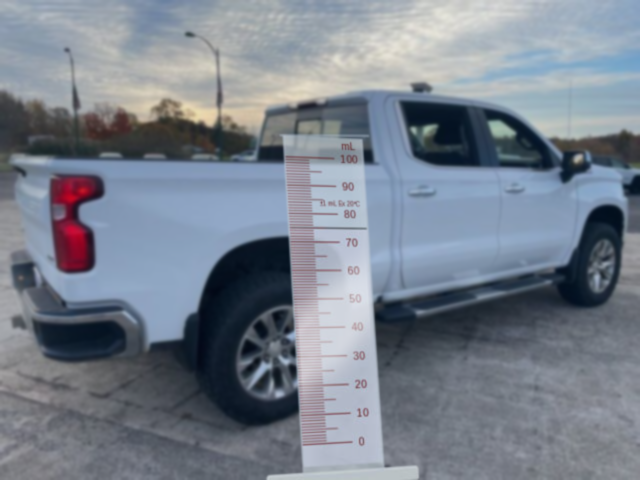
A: 75 mL
